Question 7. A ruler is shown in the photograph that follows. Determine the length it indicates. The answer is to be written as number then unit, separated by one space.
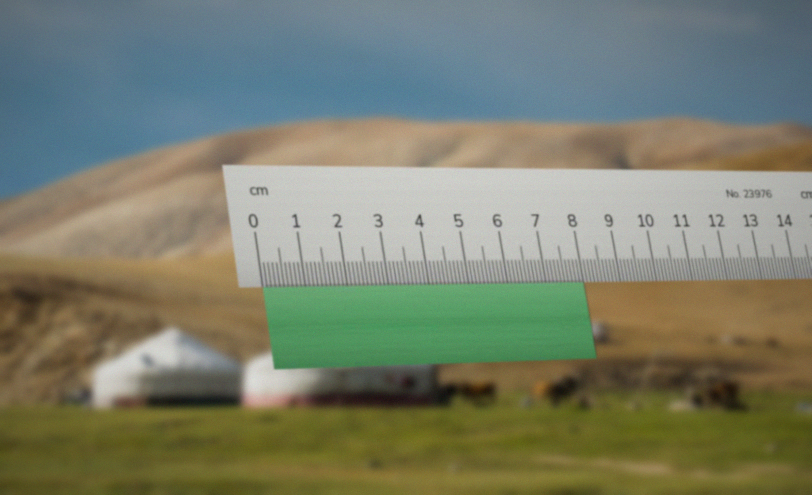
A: 8 cm
